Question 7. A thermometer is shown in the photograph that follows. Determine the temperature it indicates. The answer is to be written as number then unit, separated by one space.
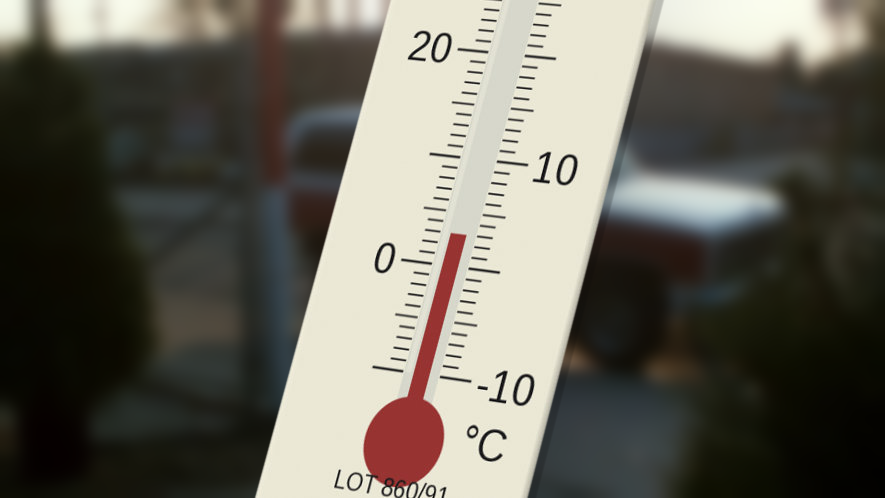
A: 3 °C
